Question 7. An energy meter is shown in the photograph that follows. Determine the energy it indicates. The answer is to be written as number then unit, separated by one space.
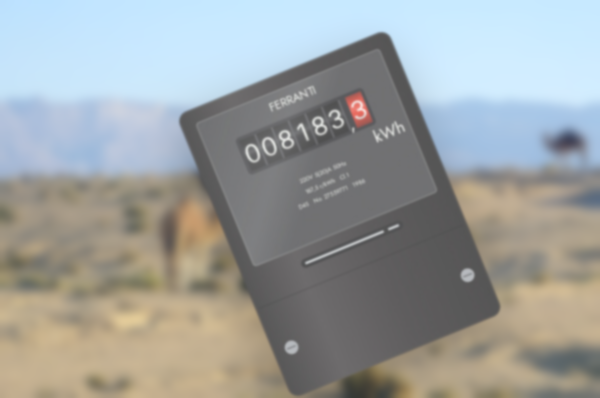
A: 8183.3 kWh
